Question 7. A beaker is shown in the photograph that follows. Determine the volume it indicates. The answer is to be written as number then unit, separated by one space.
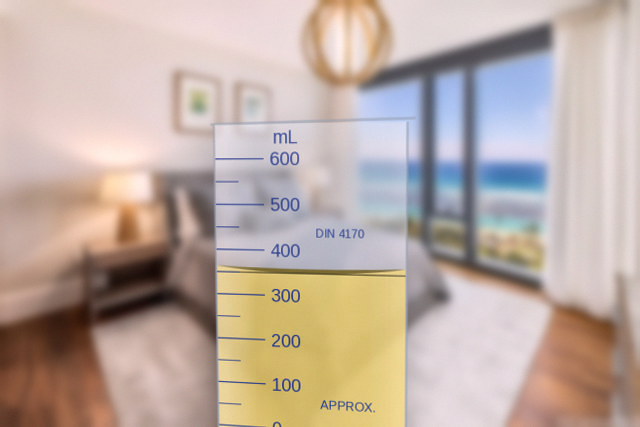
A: 350 mL
